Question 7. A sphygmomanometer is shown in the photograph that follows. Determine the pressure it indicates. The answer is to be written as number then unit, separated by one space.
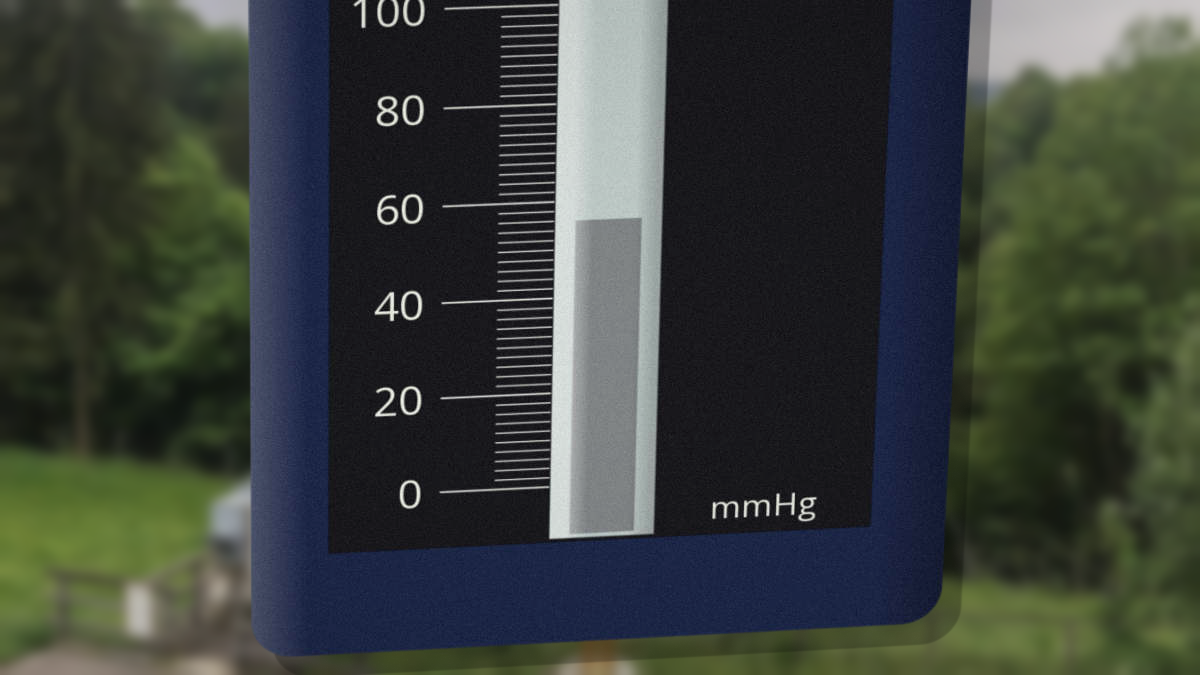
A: 56 mmHg
